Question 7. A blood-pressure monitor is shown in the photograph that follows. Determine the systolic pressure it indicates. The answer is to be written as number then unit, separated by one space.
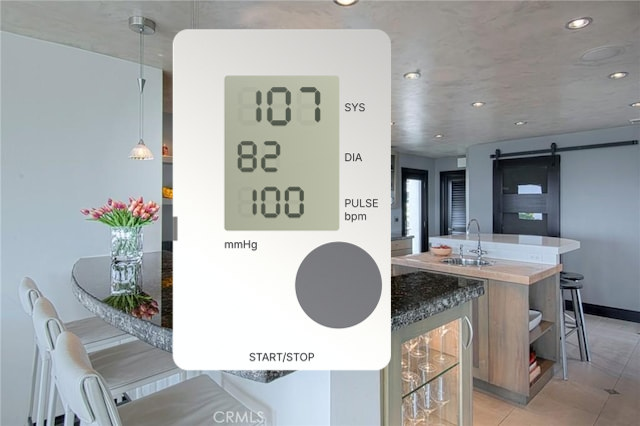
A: 107 mmHg
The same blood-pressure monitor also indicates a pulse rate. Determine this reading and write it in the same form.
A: 100 bpm
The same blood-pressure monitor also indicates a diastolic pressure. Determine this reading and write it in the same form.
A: 82 mmHg
